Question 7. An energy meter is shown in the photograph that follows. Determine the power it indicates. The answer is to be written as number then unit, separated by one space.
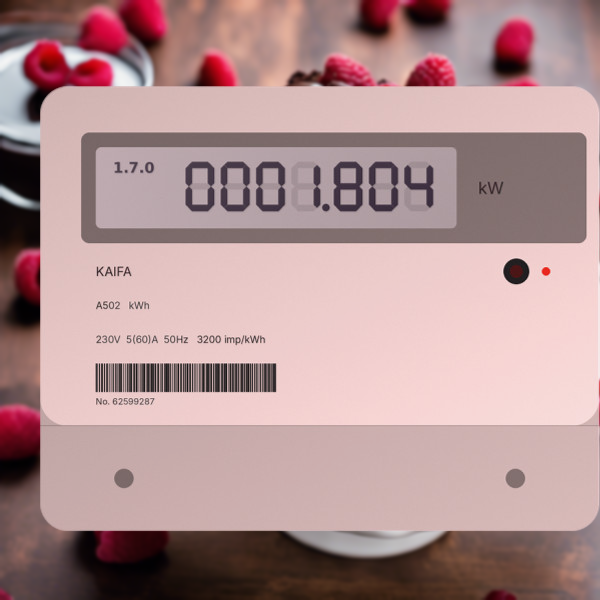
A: 1.804 kW
